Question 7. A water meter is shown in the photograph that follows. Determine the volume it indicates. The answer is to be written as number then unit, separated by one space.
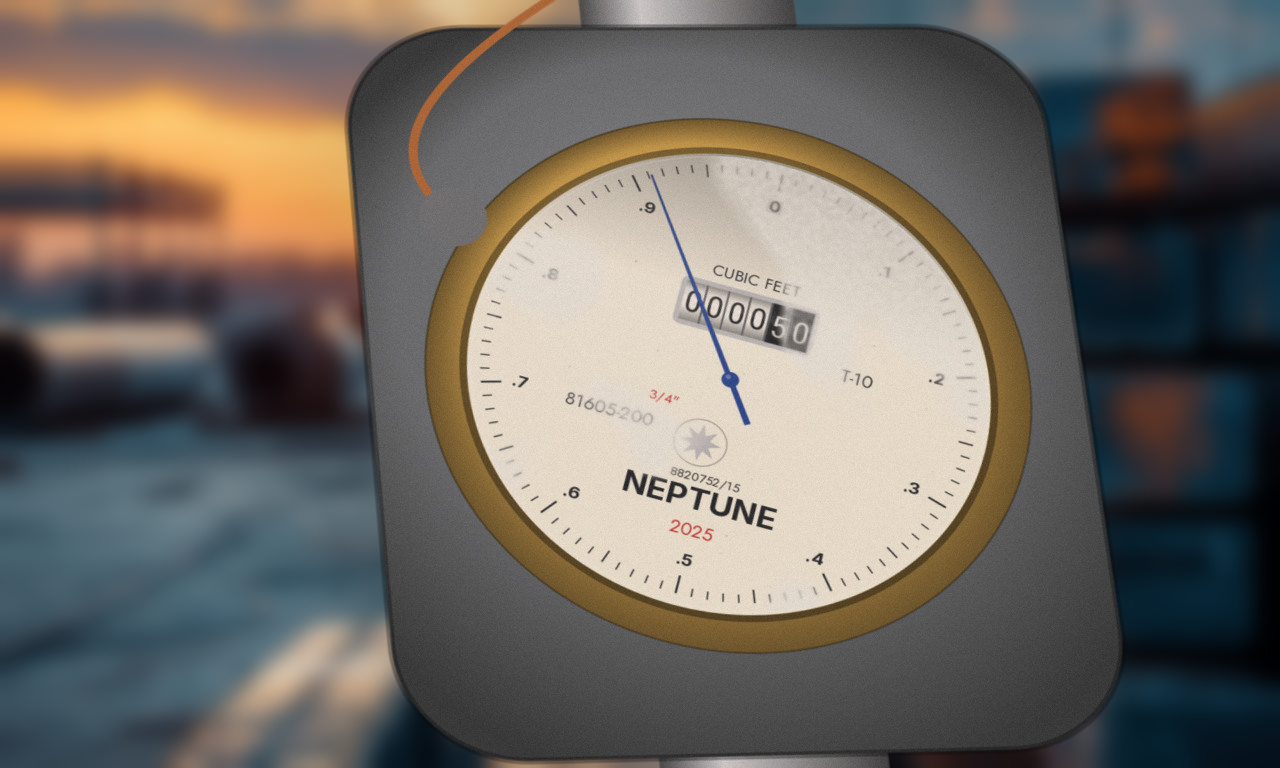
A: 49.91 ft³
